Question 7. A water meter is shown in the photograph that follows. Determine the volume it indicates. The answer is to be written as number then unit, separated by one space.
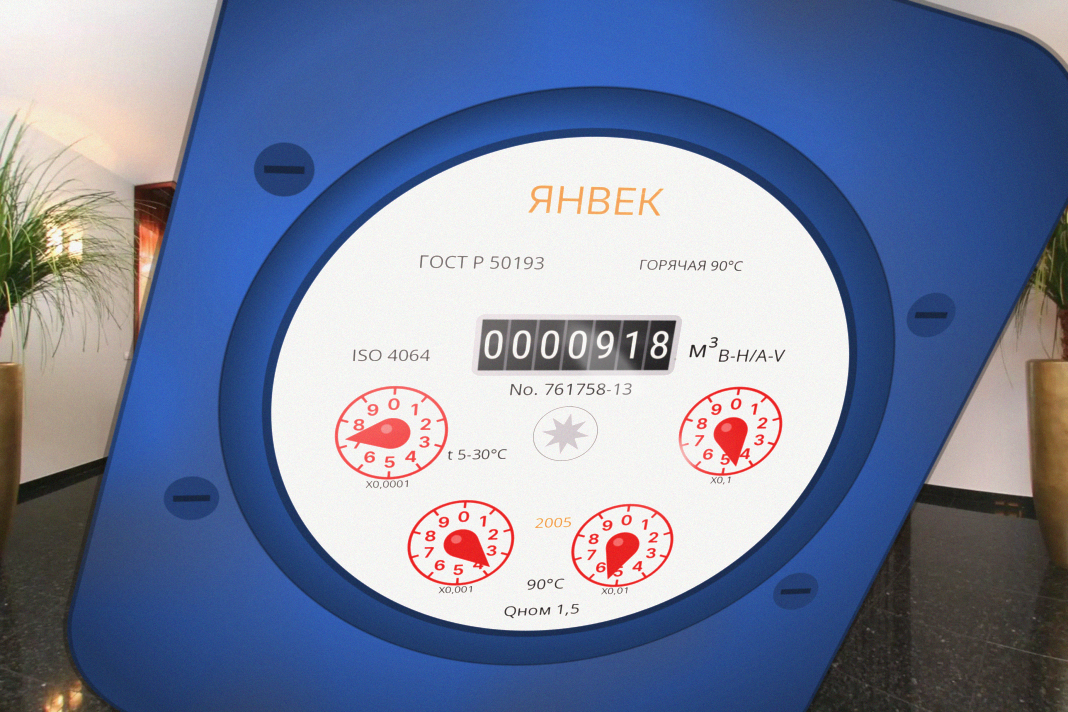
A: 918.4537 m³
